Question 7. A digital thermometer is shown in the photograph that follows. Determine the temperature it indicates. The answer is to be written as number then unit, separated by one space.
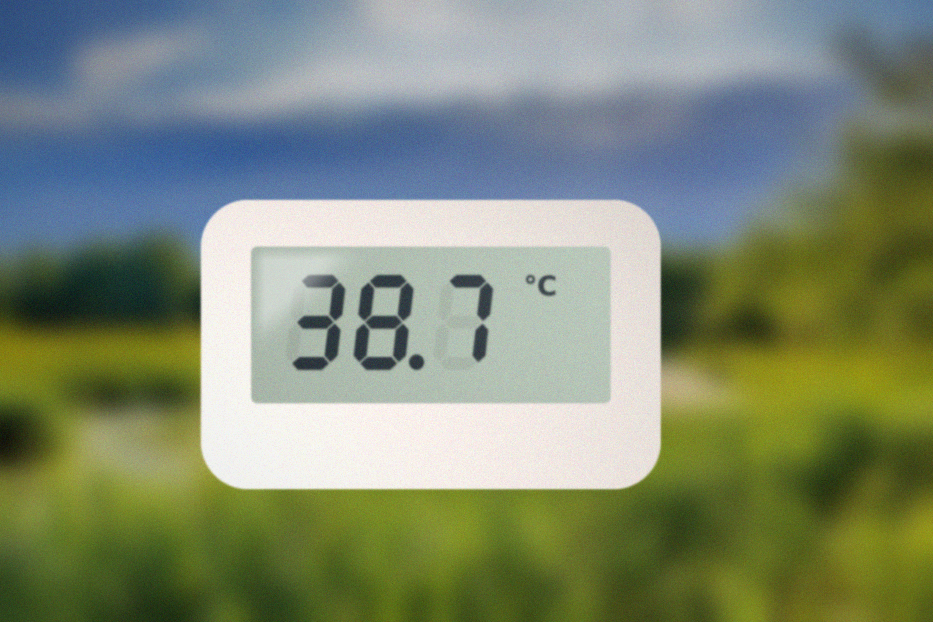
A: 38.7 °C
